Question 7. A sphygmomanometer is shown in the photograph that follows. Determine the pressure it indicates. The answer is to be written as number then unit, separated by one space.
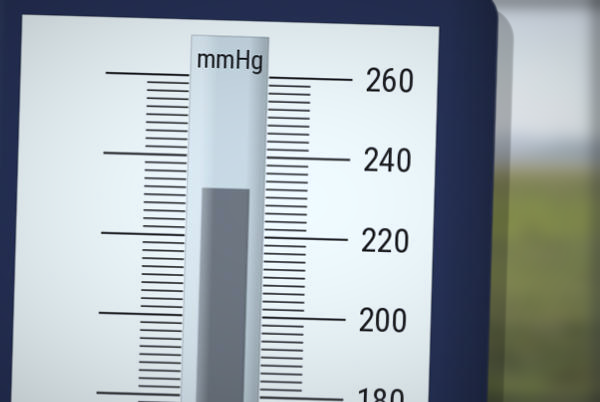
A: 232 mmHg
